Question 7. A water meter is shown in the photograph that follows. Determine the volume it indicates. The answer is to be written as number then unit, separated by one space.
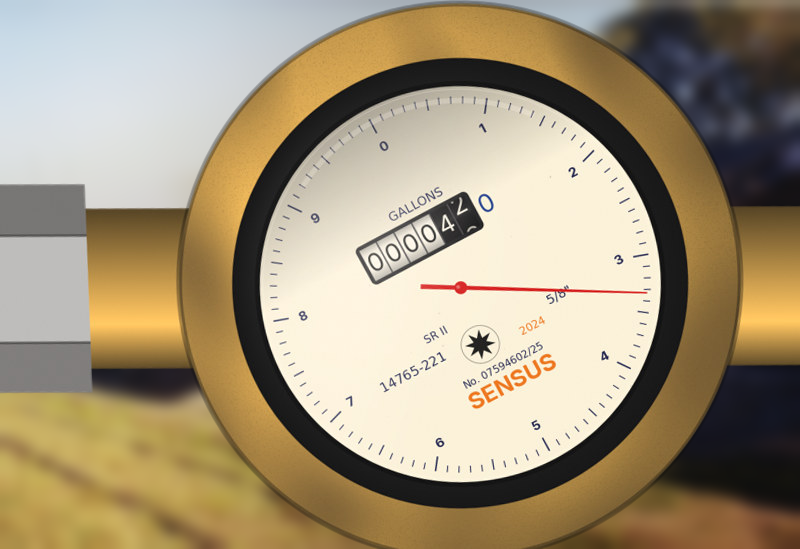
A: 423.3 gal
